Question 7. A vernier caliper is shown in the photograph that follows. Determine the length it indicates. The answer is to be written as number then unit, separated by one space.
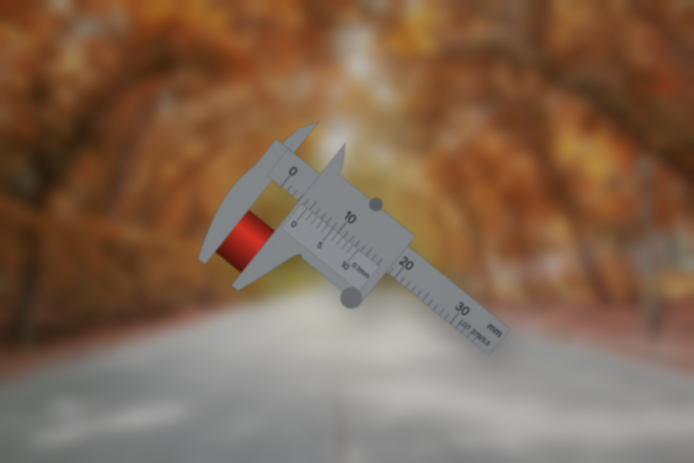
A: 4.6 mm
